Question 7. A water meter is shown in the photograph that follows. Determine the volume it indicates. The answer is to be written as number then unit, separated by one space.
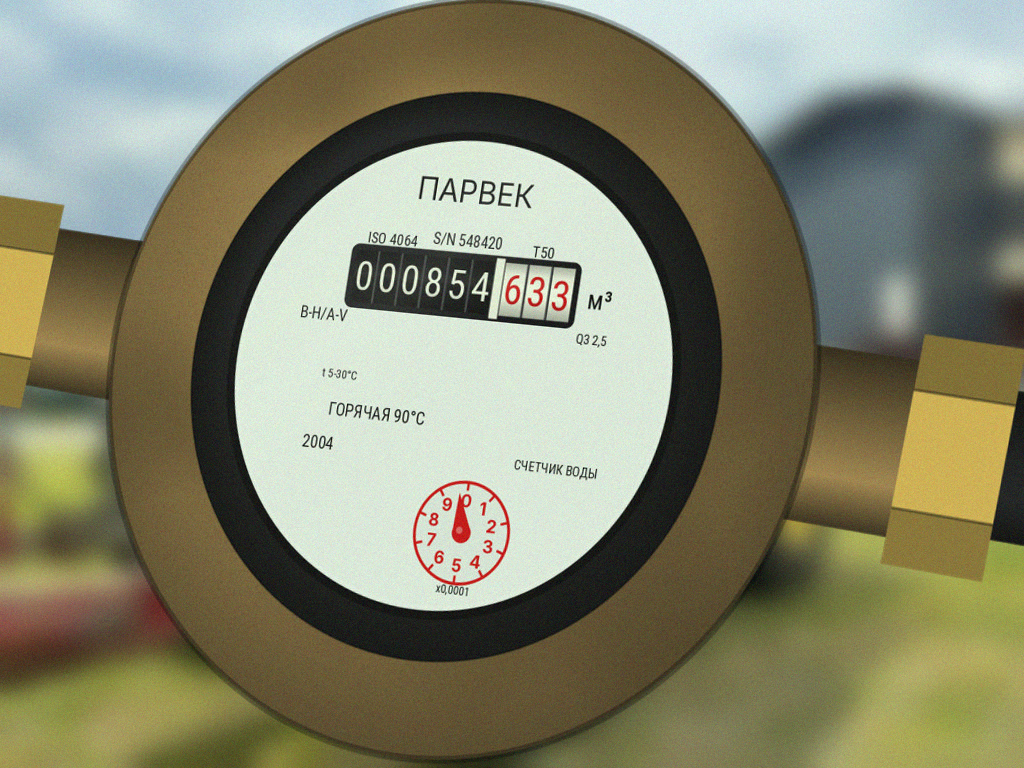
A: 854.6329 m³
